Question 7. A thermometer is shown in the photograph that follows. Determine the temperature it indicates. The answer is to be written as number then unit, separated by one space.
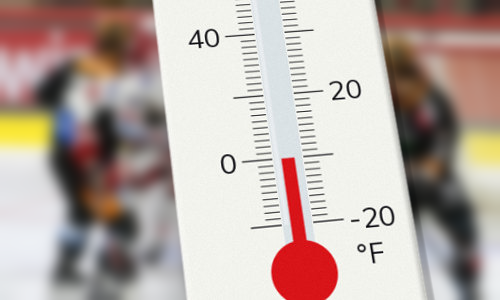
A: 0 °F
